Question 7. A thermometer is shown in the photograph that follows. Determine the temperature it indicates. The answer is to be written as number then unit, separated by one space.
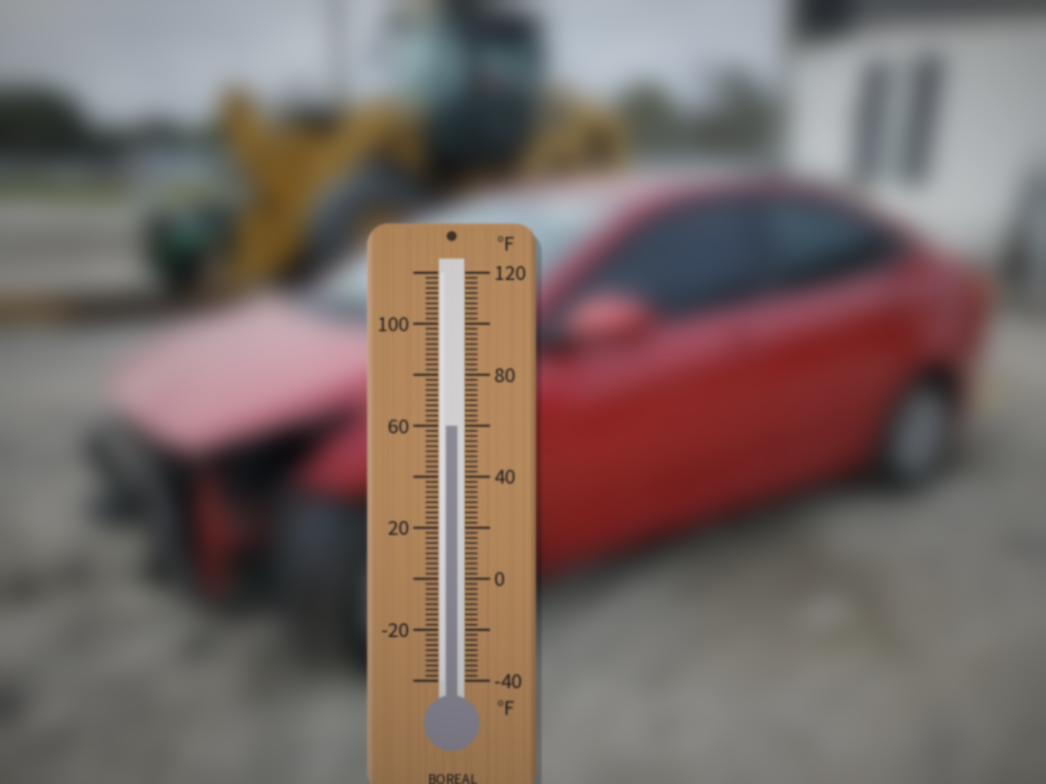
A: 60 °F
